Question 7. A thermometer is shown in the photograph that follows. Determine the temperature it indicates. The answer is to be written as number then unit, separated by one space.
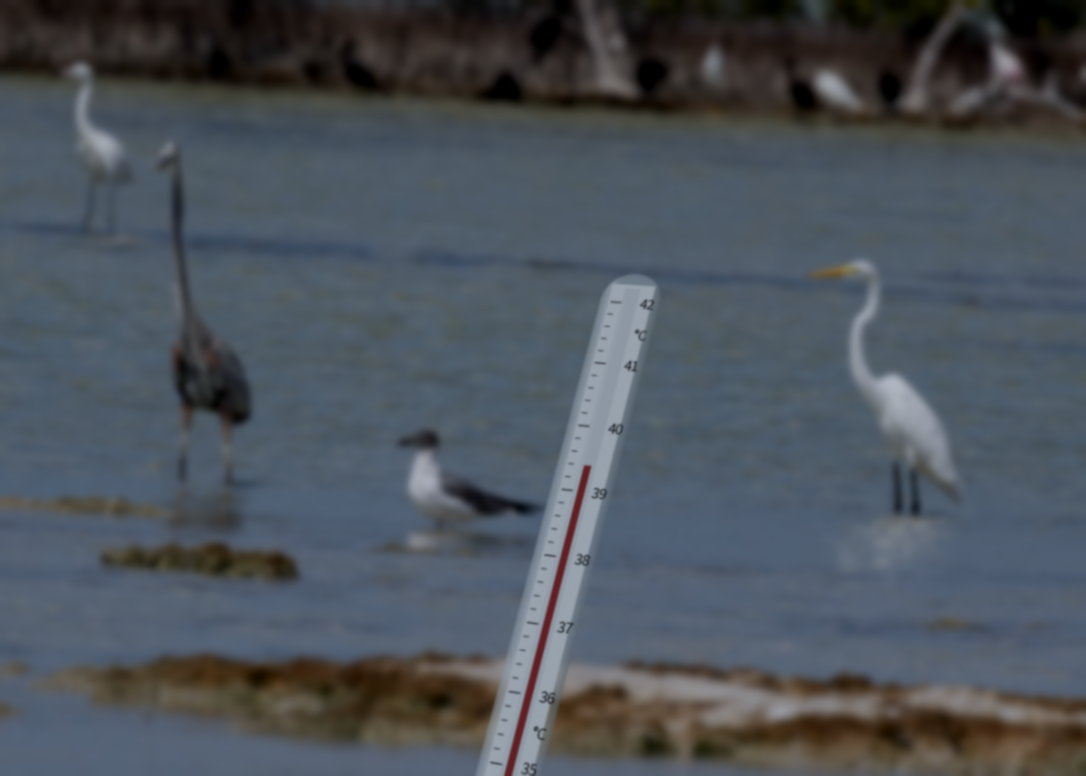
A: 39.4 °C
